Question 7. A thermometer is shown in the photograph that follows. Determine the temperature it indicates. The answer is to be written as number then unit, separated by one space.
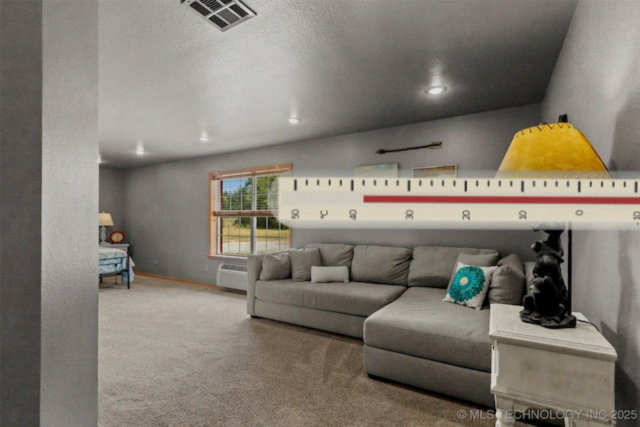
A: 38 °C
